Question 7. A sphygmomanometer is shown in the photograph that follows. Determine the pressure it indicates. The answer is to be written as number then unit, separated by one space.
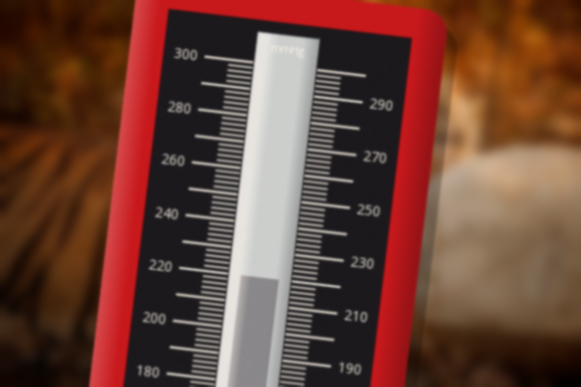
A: 220 mmHg
